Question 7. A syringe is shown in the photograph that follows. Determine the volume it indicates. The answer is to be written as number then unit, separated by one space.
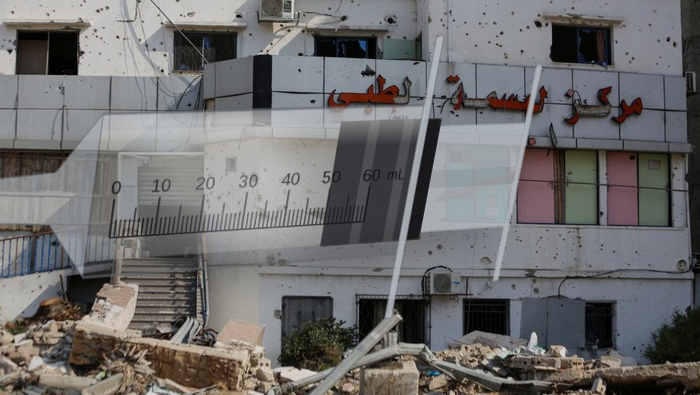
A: 50 mL
